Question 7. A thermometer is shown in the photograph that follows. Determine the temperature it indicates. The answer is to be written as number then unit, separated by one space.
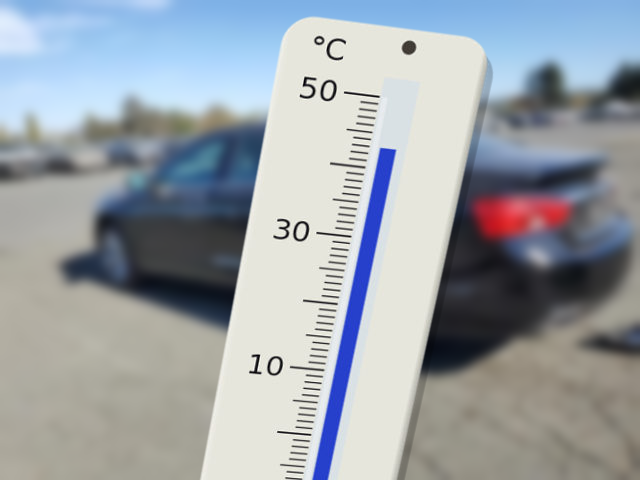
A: 43 °C
